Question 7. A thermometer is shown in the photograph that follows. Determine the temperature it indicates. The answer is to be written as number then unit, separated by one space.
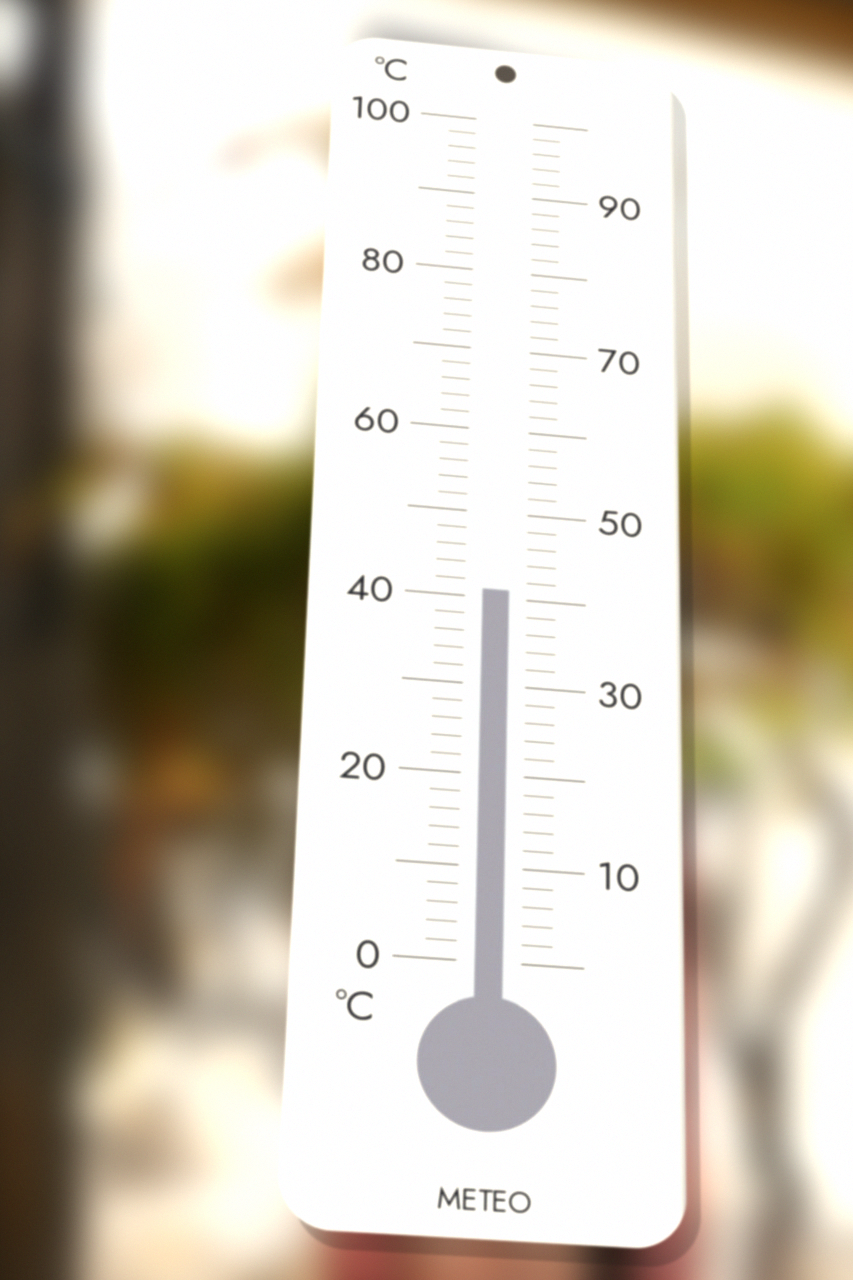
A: 41 °C
